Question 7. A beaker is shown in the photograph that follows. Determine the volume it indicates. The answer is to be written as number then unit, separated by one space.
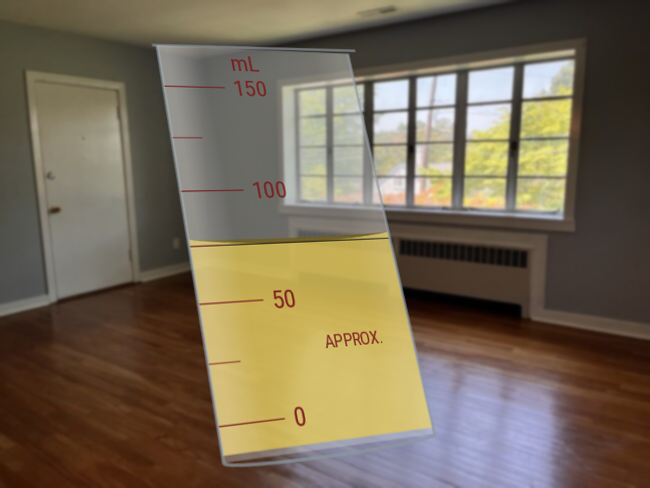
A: 75 mL
